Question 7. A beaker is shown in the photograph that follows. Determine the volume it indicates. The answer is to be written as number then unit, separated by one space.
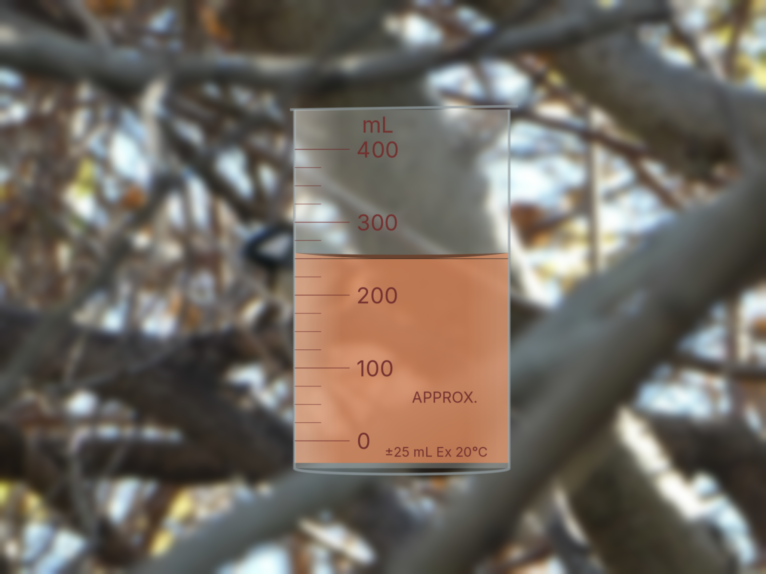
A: 250 mL
